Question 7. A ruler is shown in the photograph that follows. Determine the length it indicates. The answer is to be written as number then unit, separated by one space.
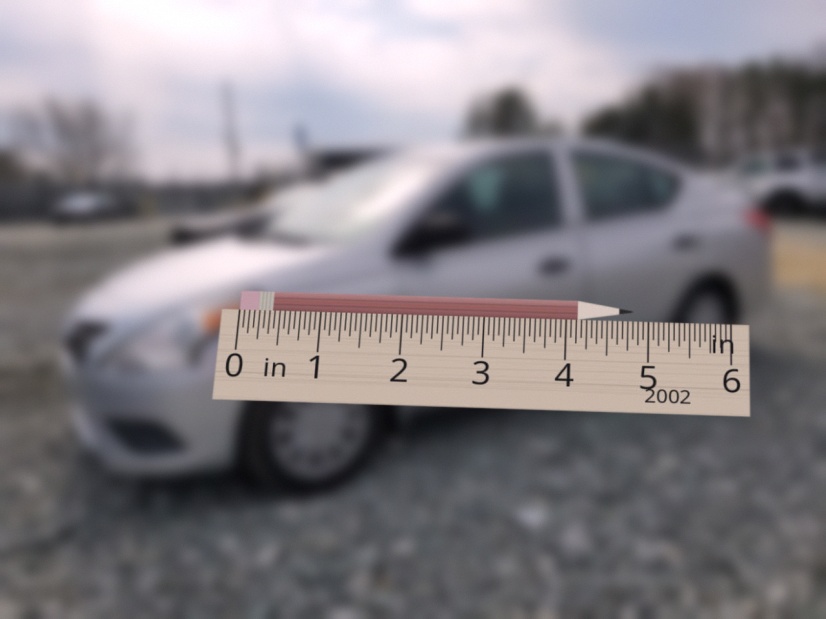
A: 4.8125 in
